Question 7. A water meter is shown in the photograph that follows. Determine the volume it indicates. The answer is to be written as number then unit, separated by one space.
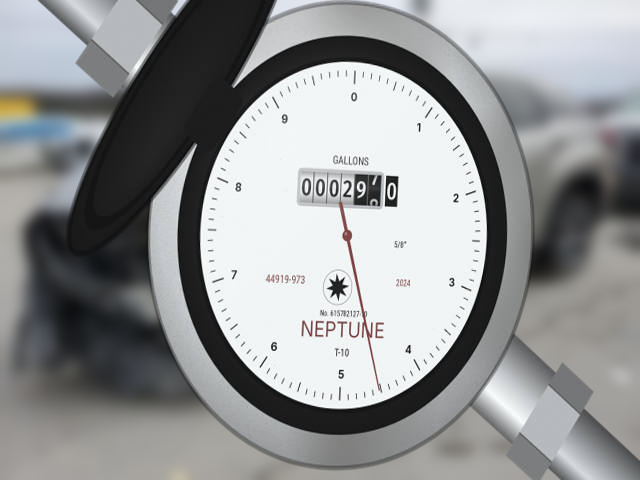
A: 2974.5 gal
